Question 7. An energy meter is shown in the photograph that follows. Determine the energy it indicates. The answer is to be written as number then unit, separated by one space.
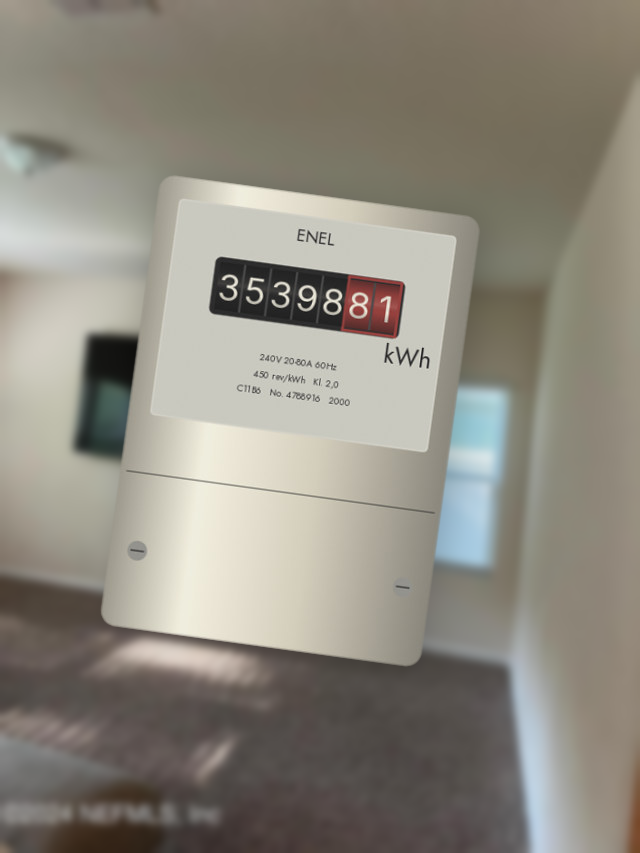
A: 35398.81 kWh
